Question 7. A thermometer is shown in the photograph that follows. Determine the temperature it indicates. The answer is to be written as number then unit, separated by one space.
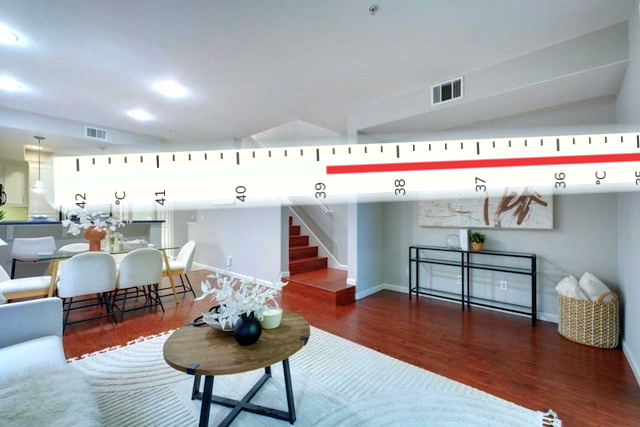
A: 38.9 °C
